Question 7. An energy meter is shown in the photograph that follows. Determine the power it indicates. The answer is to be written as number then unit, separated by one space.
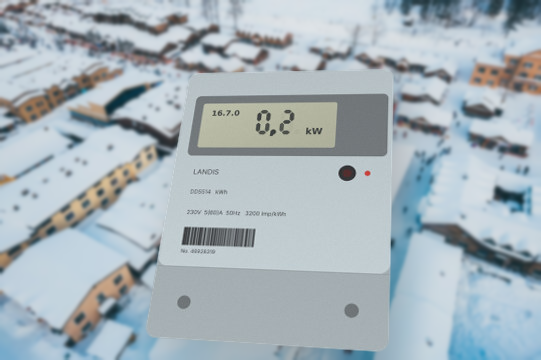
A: 0.2 kW
